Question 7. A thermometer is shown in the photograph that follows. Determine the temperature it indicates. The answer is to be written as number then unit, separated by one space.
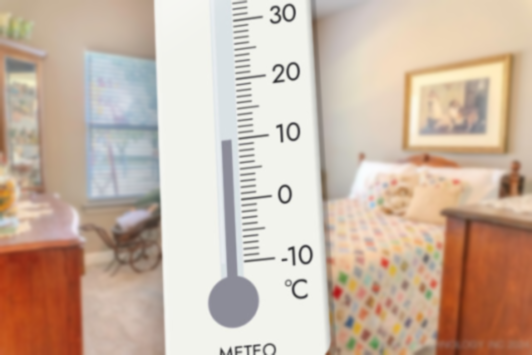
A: 10 °C
